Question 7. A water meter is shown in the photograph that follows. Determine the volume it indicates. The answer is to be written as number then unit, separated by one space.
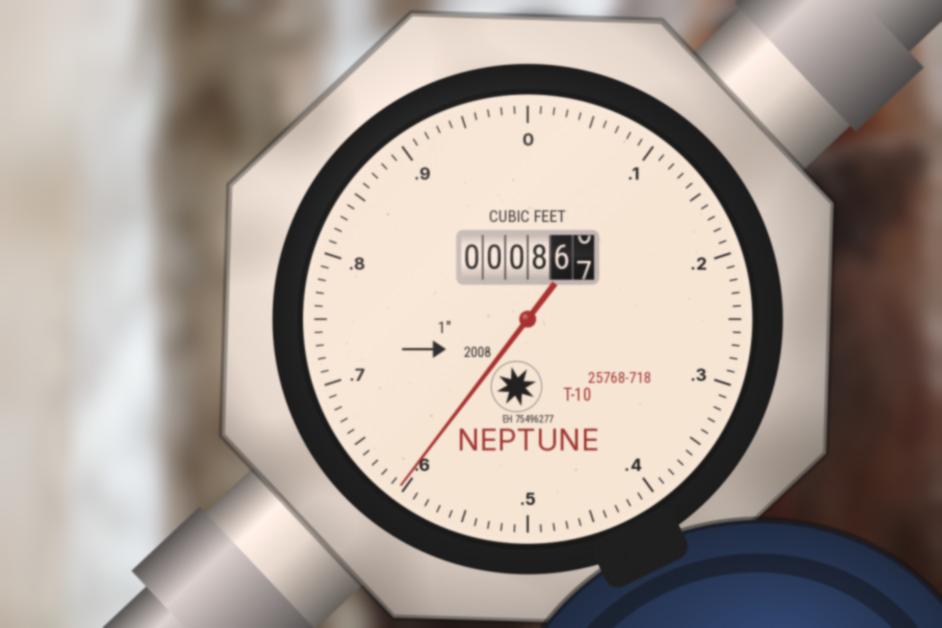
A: 866.60 ft³
